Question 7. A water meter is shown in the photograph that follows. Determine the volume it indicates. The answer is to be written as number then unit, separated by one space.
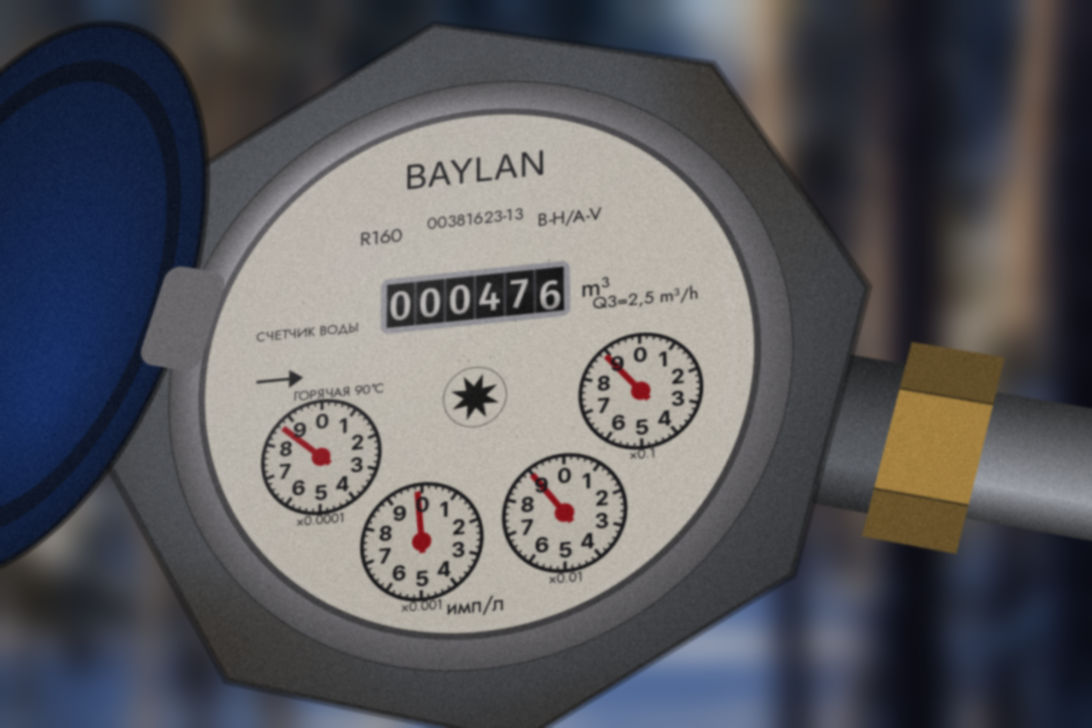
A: 475.8898 m³
